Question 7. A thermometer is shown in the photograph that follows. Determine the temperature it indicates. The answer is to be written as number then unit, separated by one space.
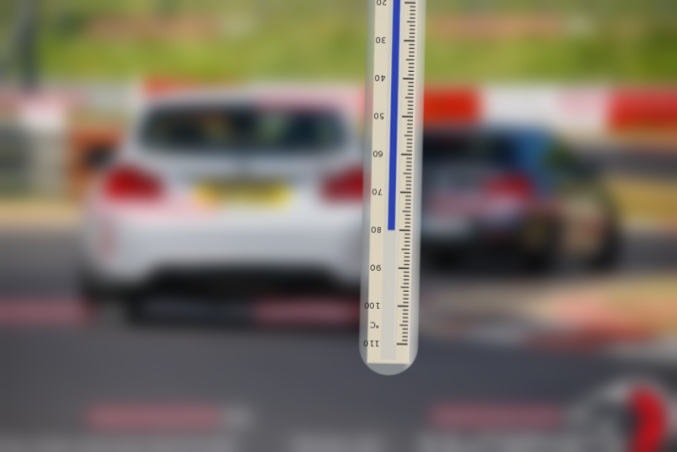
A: 80 °C
